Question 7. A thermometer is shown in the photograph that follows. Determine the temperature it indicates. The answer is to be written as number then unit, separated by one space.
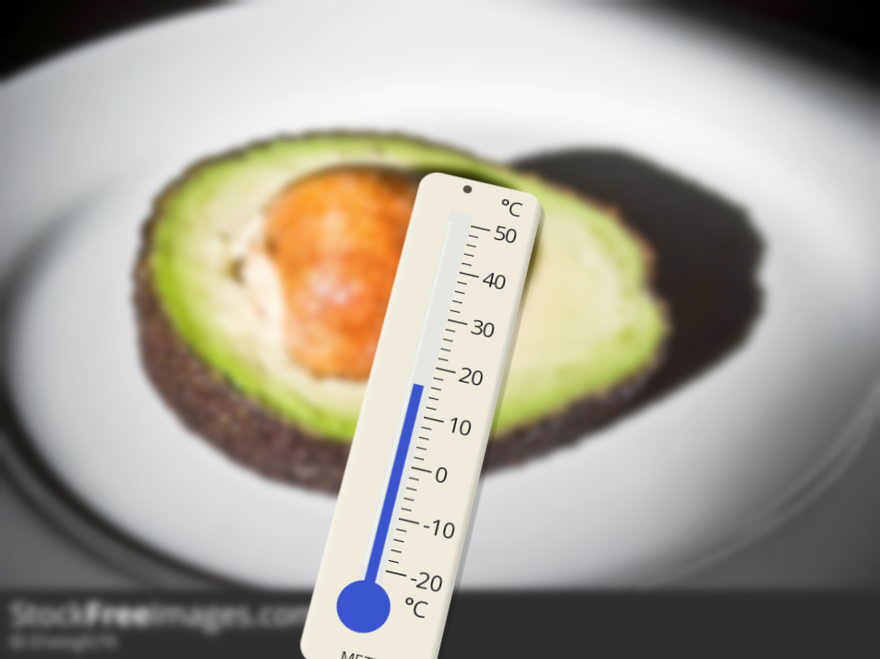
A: 16 °C
